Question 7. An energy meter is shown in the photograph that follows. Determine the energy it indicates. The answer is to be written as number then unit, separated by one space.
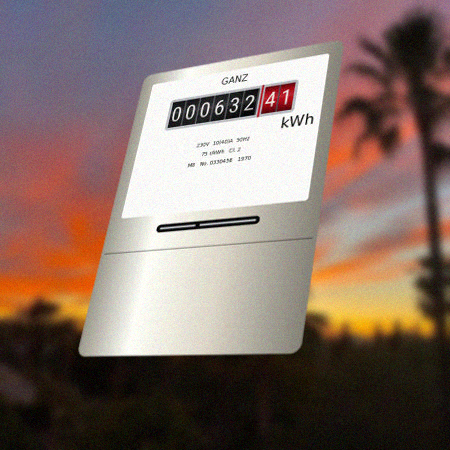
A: 632.41 kWh
